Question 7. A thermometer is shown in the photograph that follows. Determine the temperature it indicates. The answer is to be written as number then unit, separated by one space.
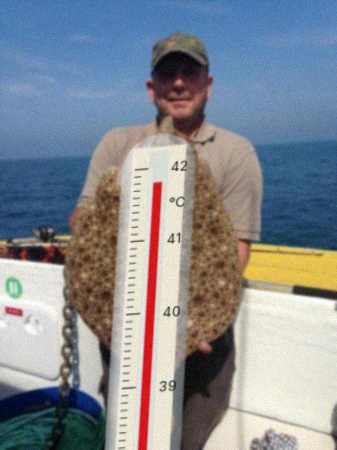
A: 41.8 °C
